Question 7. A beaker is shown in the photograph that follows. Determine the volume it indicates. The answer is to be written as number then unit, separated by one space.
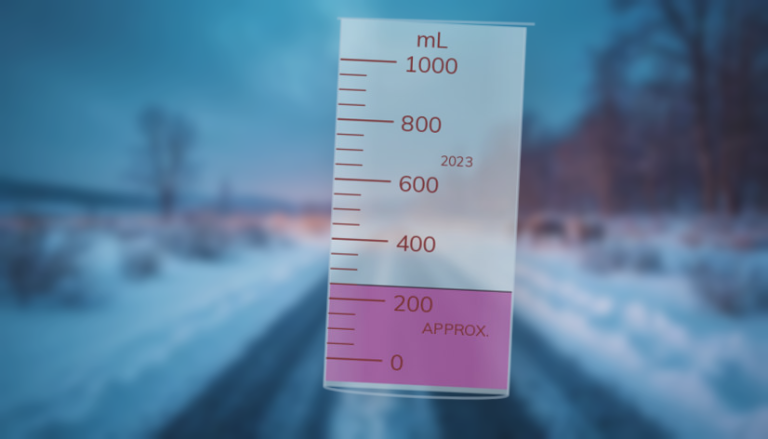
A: 250 mL
